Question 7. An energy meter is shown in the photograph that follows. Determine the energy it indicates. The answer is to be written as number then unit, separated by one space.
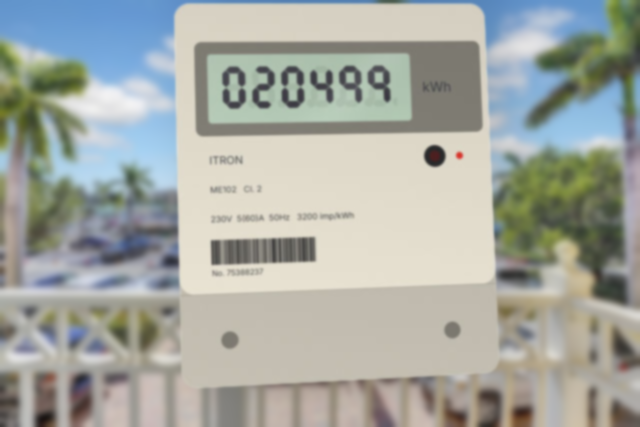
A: 20499 kWh
